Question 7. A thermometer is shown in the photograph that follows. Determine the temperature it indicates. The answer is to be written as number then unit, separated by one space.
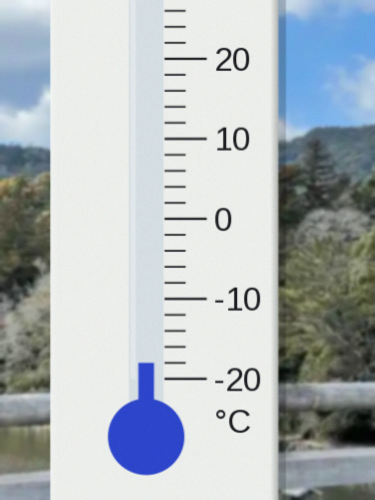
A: -18 °C
